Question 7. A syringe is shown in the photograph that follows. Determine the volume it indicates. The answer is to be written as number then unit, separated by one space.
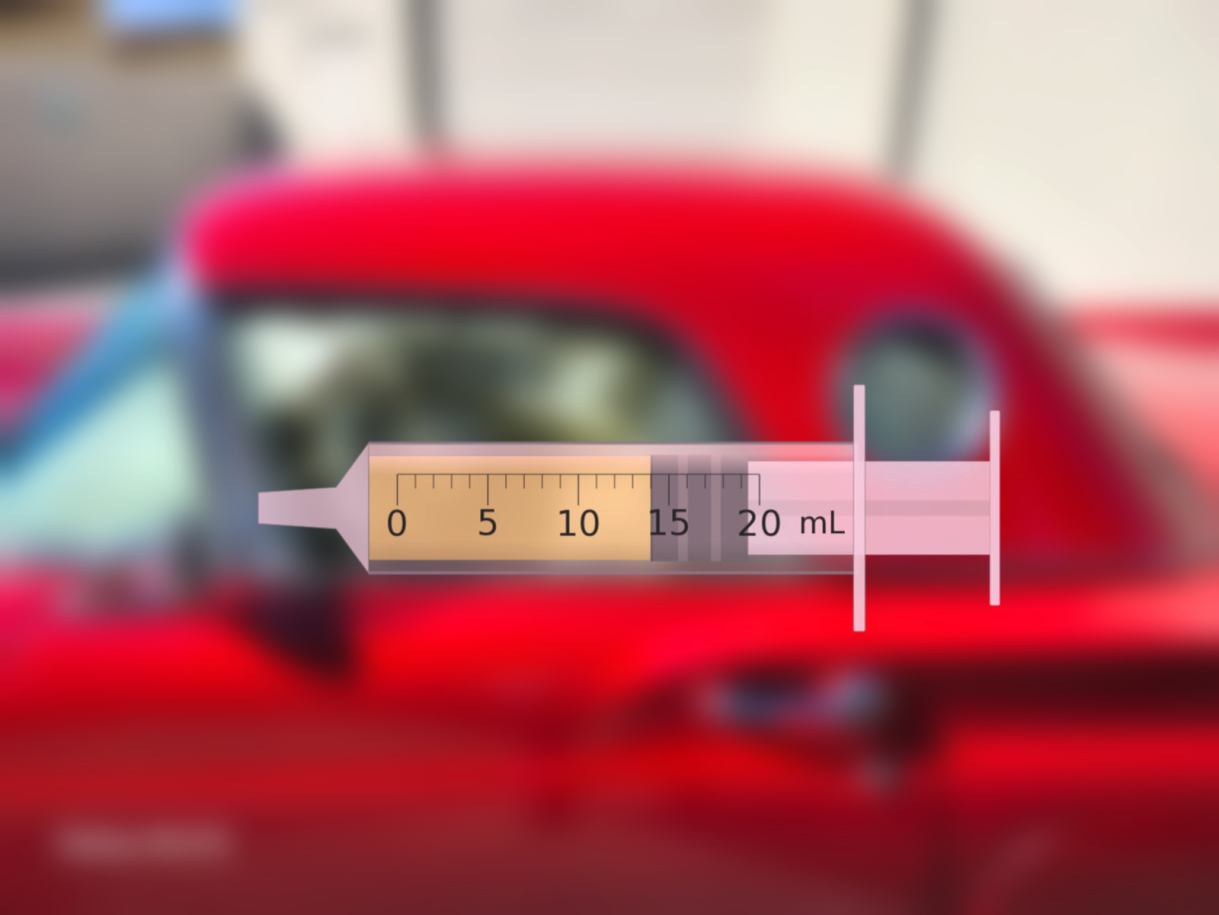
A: 14 mL
